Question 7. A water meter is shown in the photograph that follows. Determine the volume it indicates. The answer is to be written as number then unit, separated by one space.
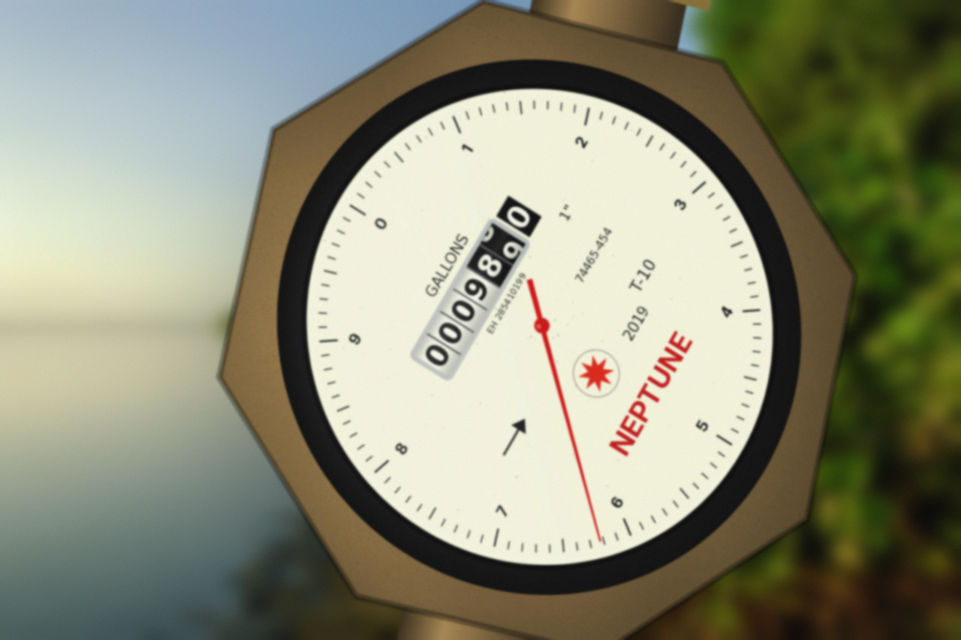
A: 9886.2 gal
